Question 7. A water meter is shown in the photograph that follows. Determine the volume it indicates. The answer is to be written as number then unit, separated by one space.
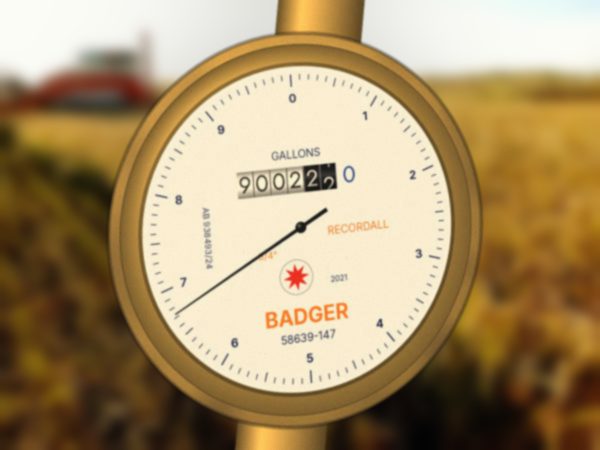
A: 9002216.7 gal
